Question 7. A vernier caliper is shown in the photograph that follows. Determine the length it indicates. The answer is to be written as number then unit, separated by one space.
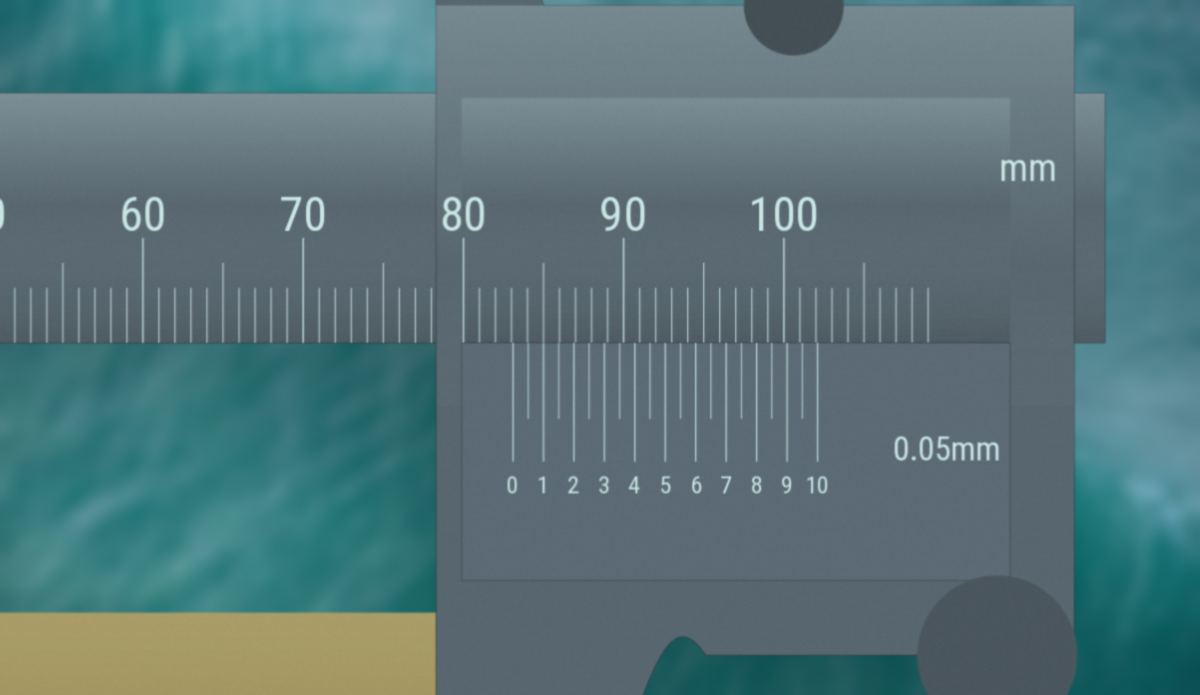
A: 83.1 mm
